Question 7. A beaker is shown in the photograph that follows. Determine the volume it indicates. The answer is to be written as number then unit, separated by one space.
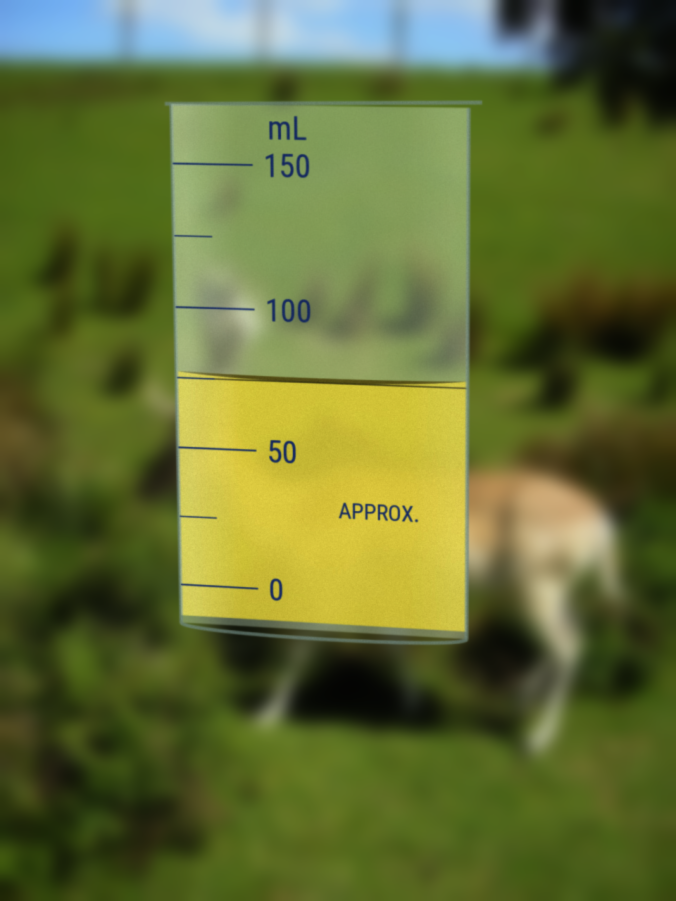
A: 75 mL
